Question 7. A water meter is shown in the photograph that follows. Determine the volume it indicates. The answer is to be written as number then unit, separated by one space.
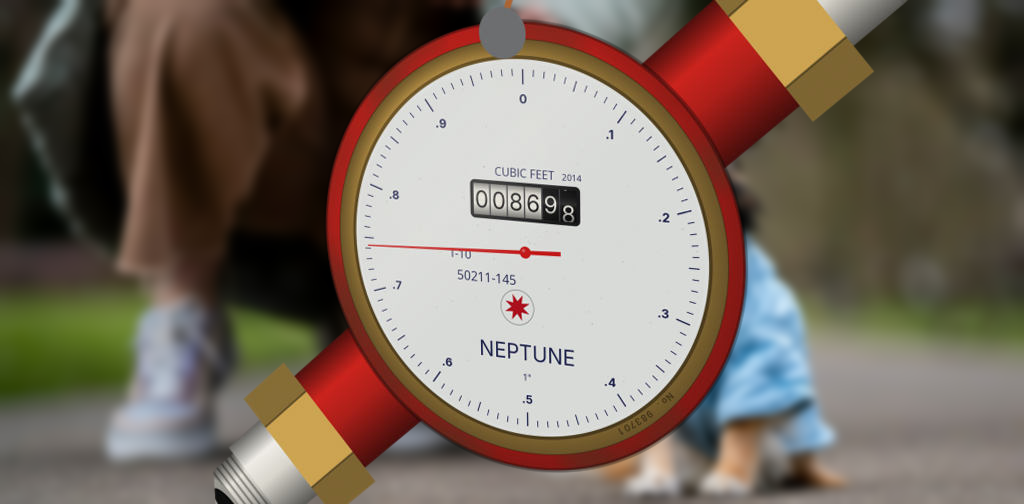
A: 8697.74 ft³
